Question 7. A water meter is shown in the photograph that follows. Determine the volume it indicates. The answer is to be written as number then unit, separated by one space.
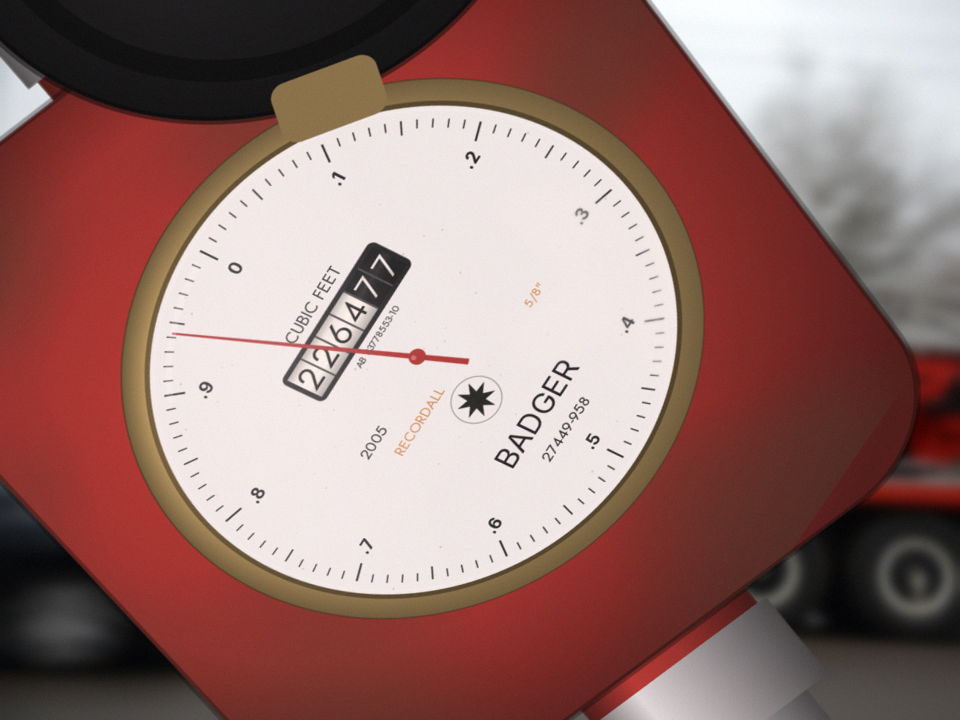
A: 226476.94 ft³
